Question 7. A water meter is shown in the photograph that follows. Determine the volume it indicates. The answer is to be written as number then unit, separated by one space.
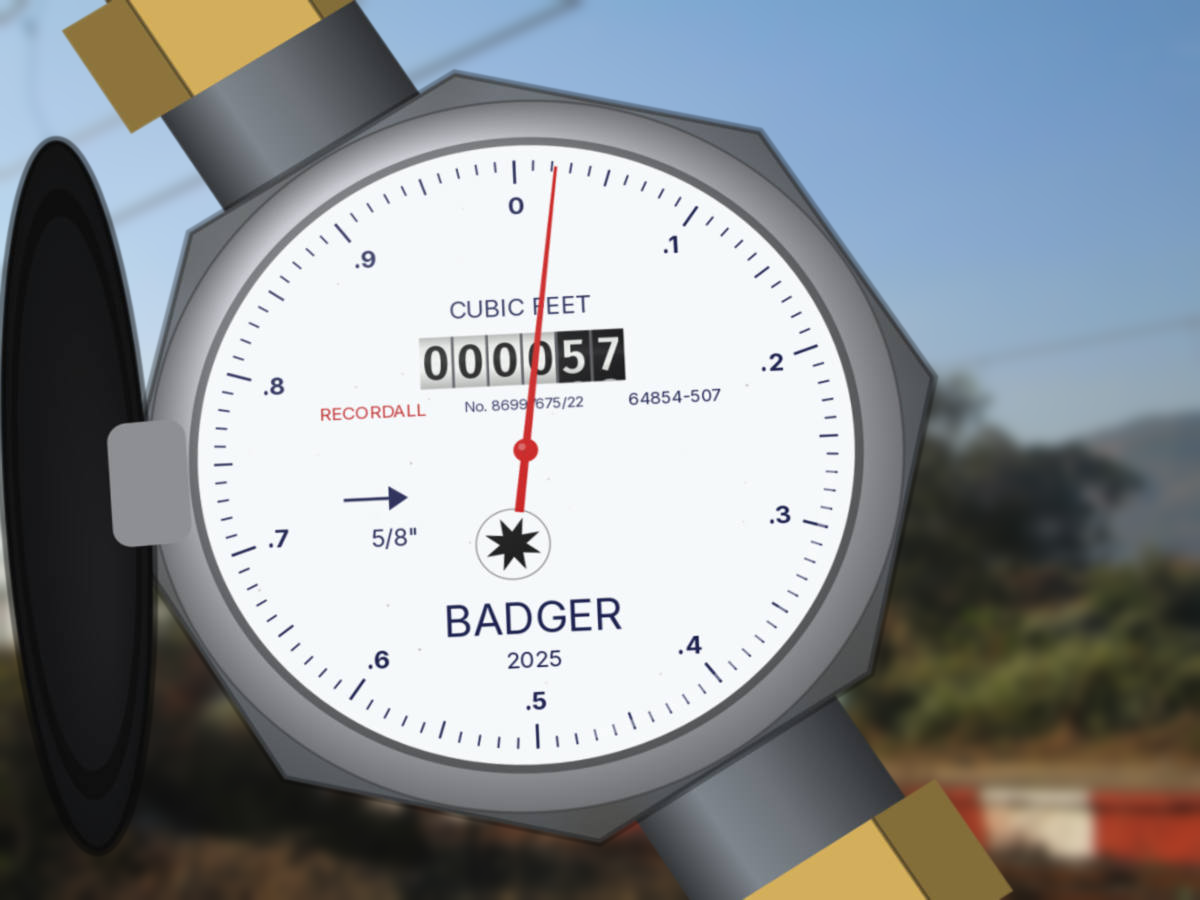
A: 57.02 ft³
